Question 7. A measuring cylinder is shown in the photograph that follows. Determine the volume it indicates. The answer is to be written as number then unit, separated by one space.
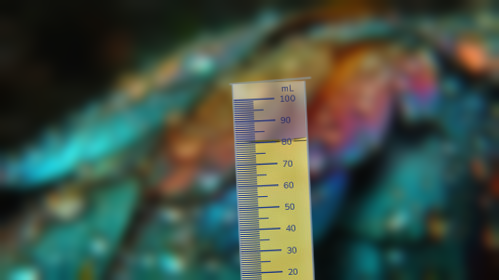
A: 80 mL
